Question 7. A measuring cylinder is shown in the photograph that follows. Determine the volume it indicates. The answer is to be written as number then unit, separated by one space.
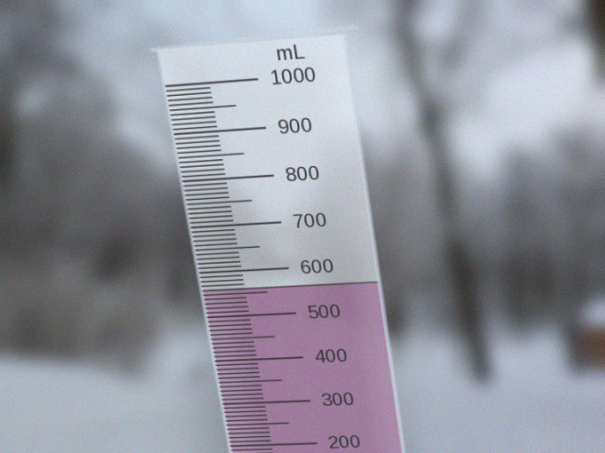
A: 560 mL
